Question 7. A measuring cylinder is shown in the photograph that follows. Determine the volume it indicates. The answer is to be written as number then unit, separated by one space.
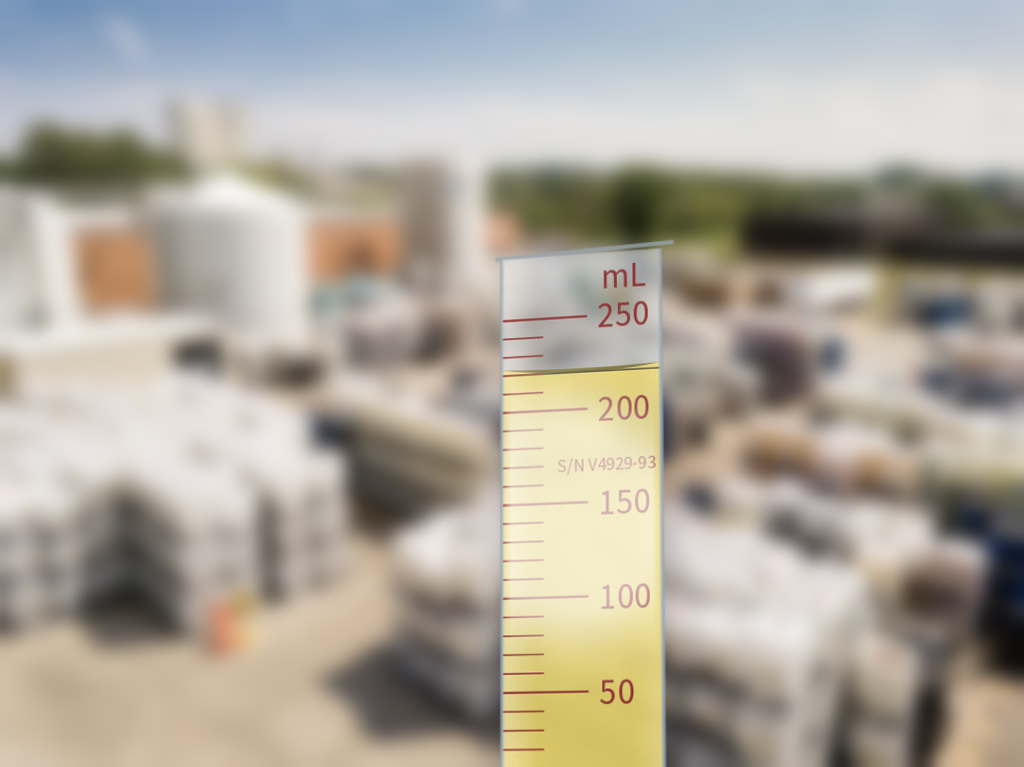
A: 220 mL
